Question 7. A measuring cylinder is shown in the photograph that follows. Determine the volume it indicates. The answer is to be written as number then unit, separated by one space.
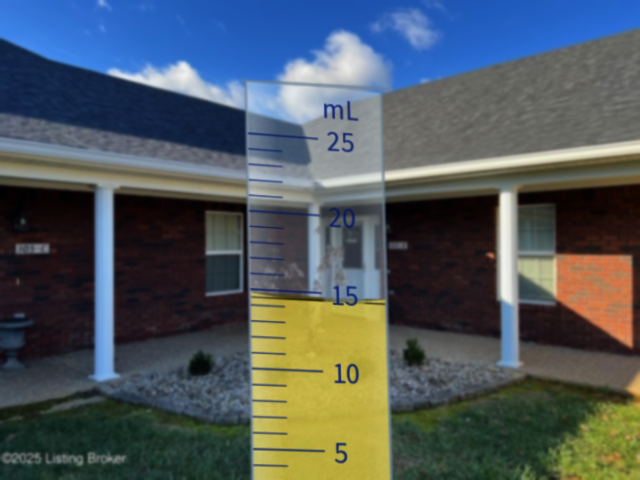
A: 14.5 mL
